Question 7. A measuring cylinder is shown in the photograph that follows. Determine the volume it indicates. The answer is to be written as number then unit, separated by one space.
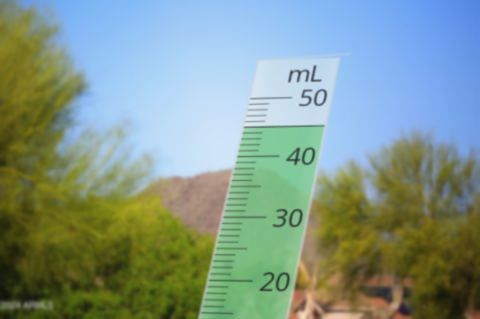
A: 45 mL
